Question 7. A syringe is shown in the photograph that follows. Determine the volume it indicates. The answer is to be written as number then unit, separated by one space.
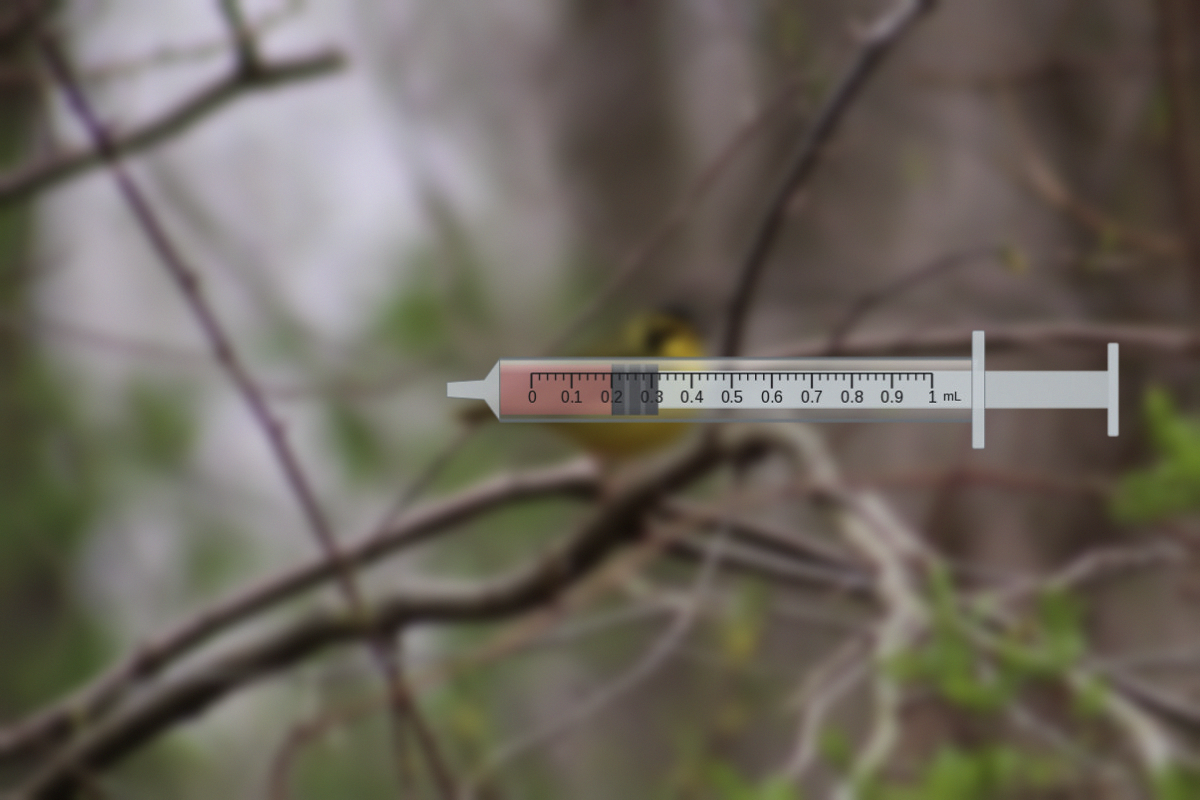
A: 0.2 mL
